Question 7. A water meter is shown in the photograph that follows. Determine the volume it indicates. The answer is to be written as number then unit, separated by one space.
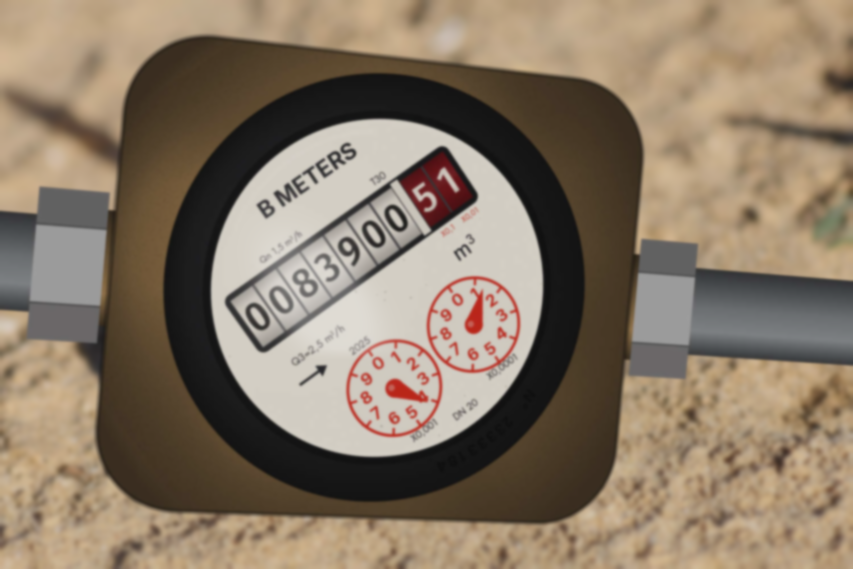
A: 83900.5141 m³
